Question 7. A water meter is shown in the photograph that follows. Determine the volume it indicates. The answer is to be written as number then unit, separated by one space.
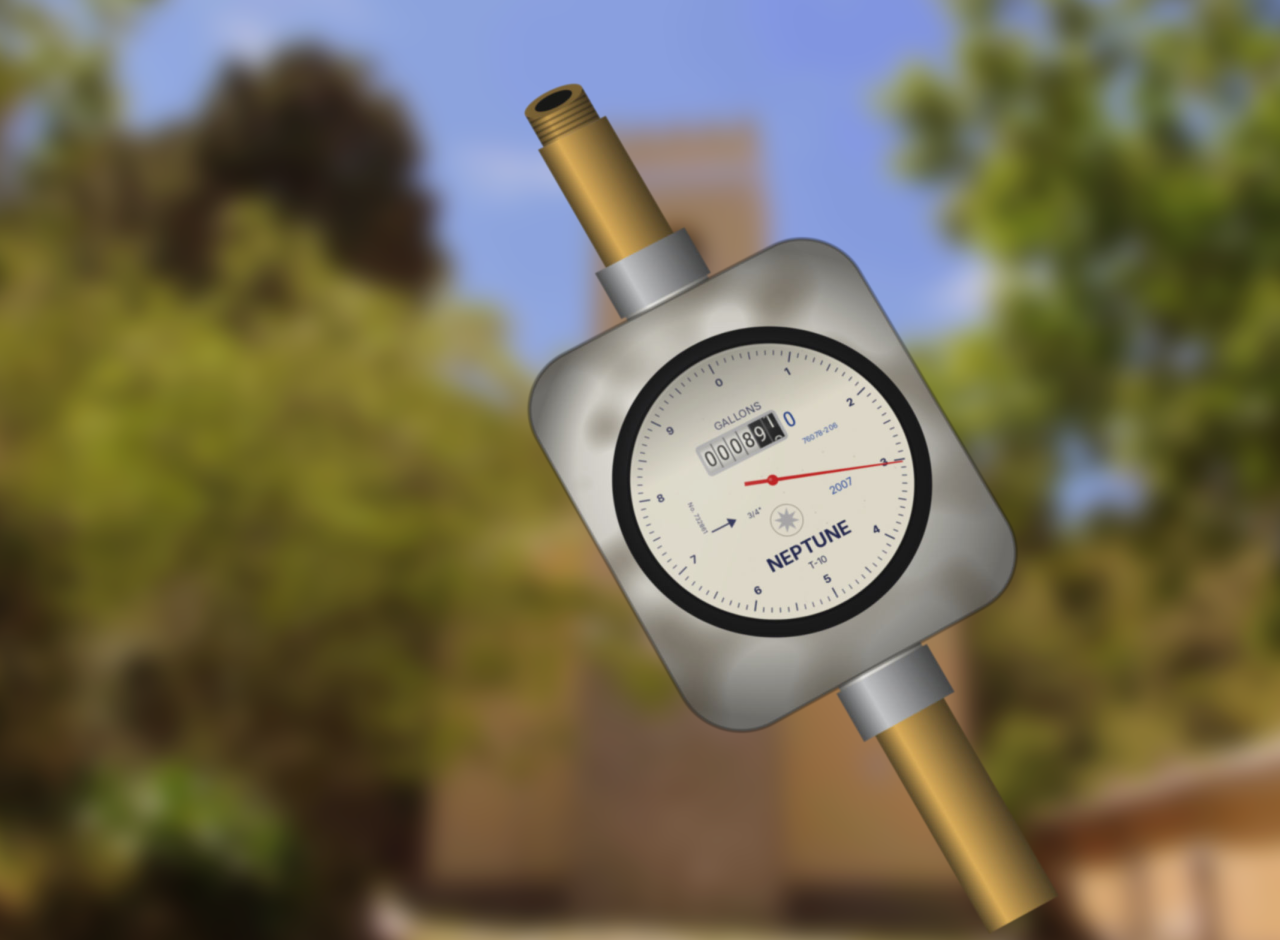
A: 8913.0 gal
